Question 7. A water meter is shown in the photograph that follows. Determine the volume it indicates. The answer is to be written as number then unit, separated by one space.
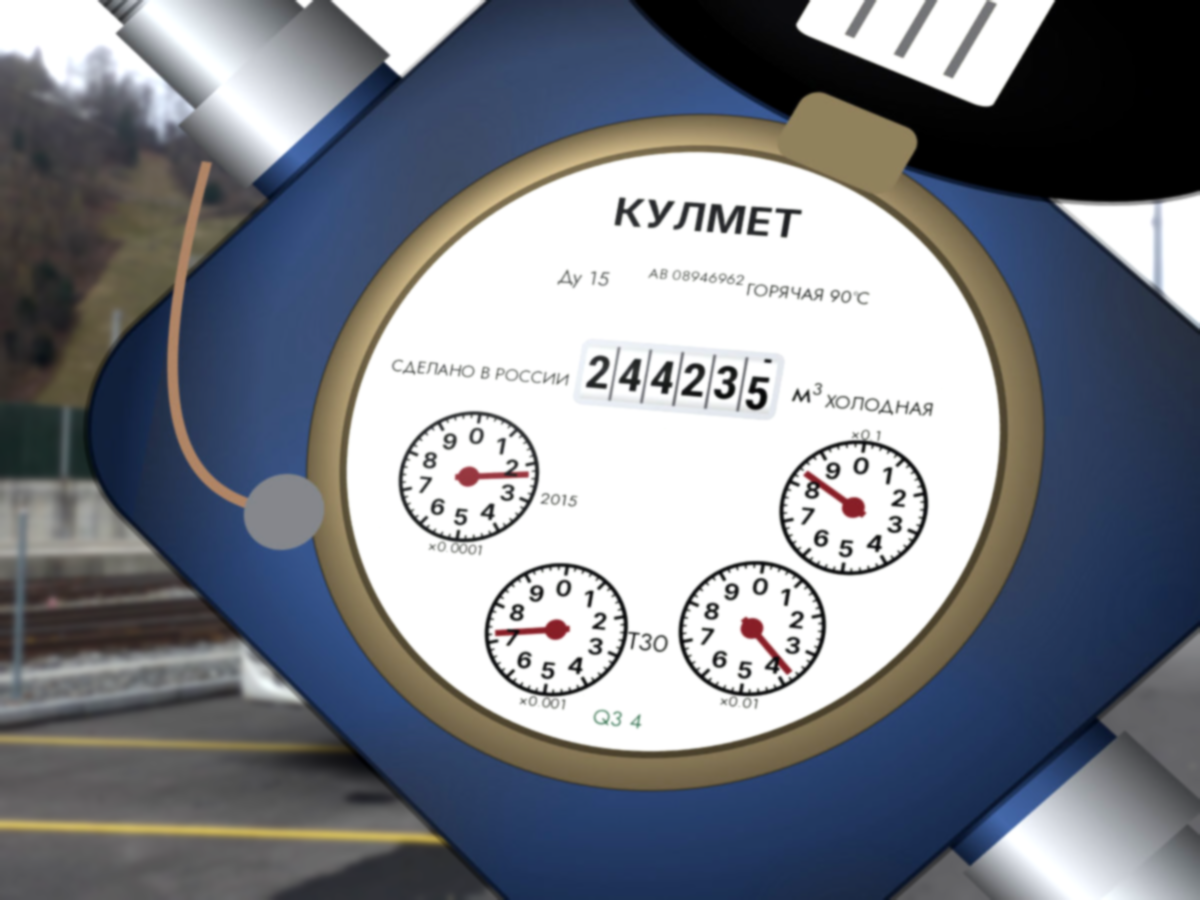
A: 244234.8372 m³
